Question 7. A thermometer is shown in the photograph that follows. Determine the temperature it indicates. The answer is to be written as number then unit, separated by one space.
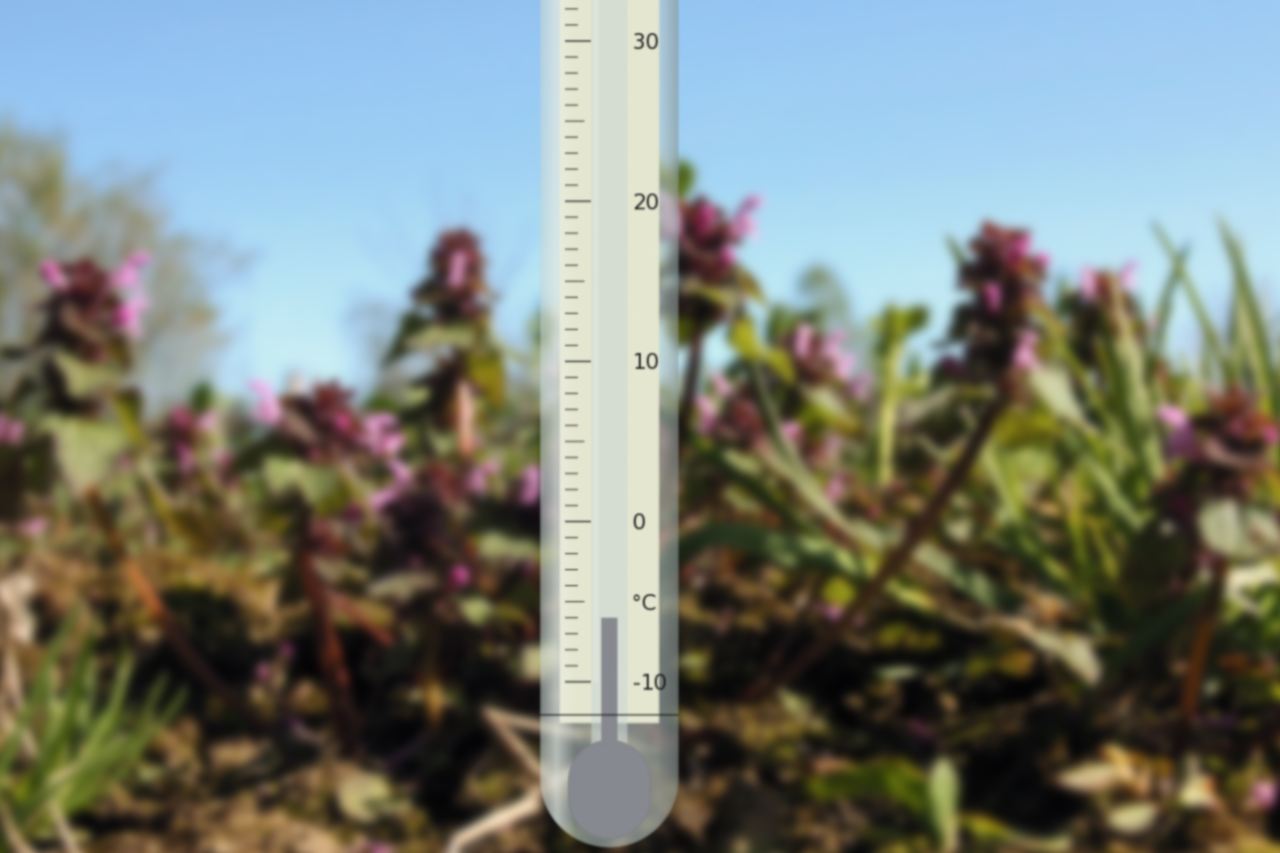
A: -6 °C
